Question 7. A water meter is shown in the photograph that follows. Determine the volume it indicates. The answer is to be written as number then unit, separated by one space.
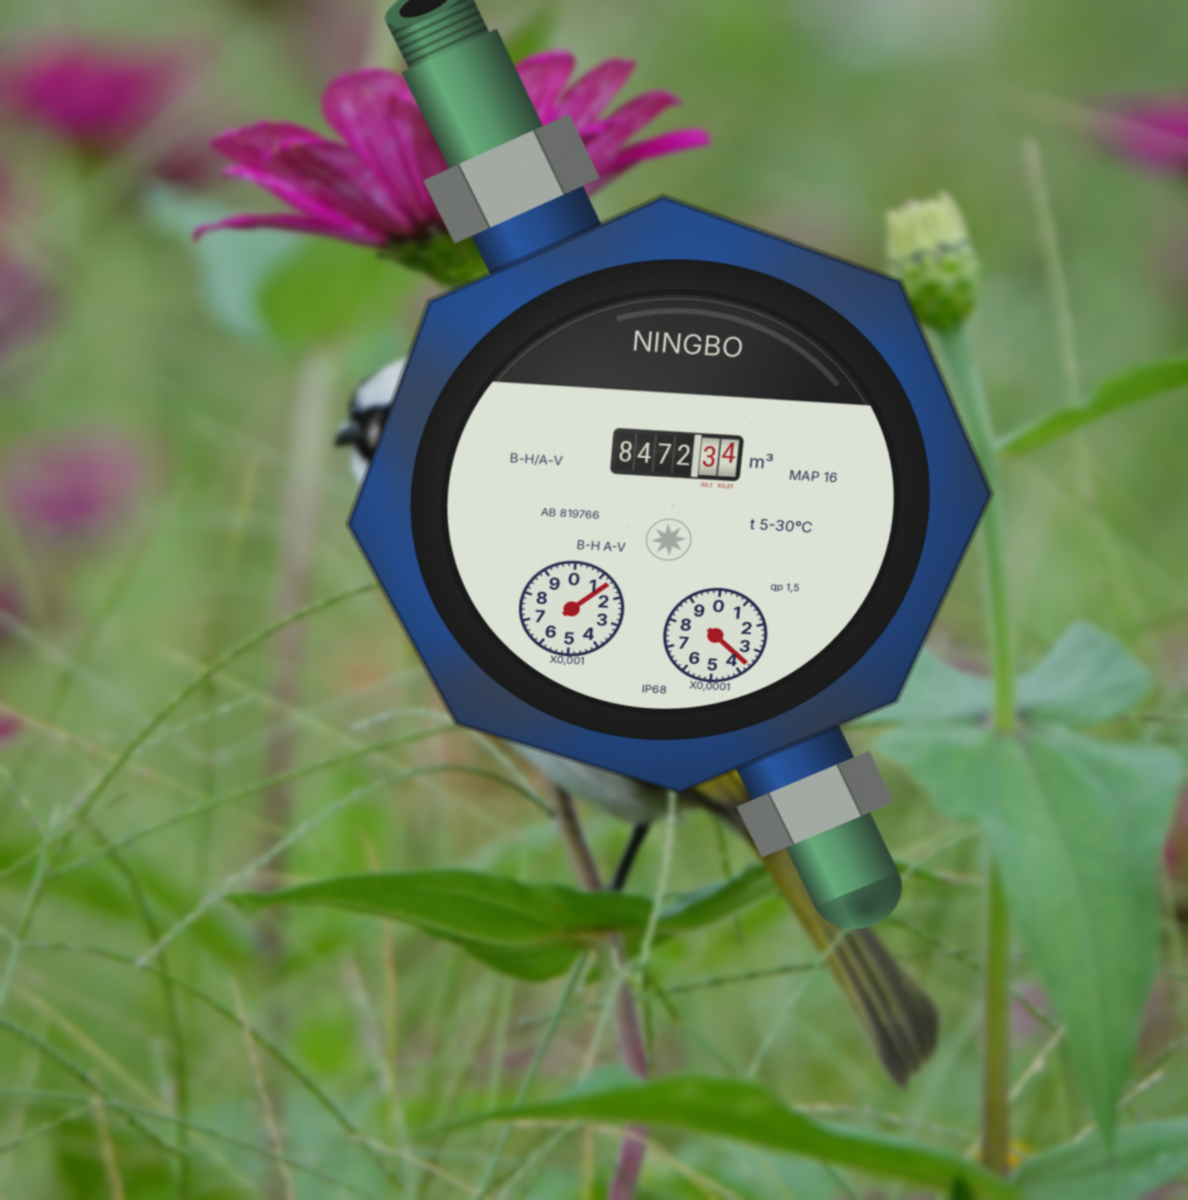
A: 8472.3413 m³
